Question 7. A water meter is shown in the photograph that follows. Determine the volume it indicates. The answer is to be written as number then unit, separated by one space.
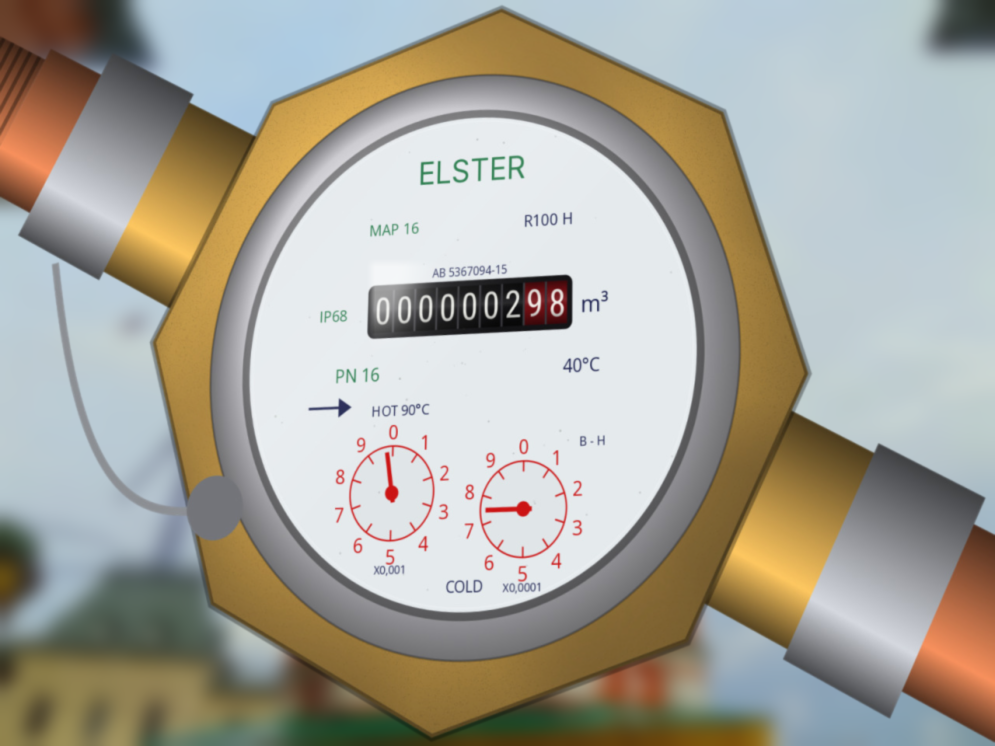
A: 2.9797 m³
